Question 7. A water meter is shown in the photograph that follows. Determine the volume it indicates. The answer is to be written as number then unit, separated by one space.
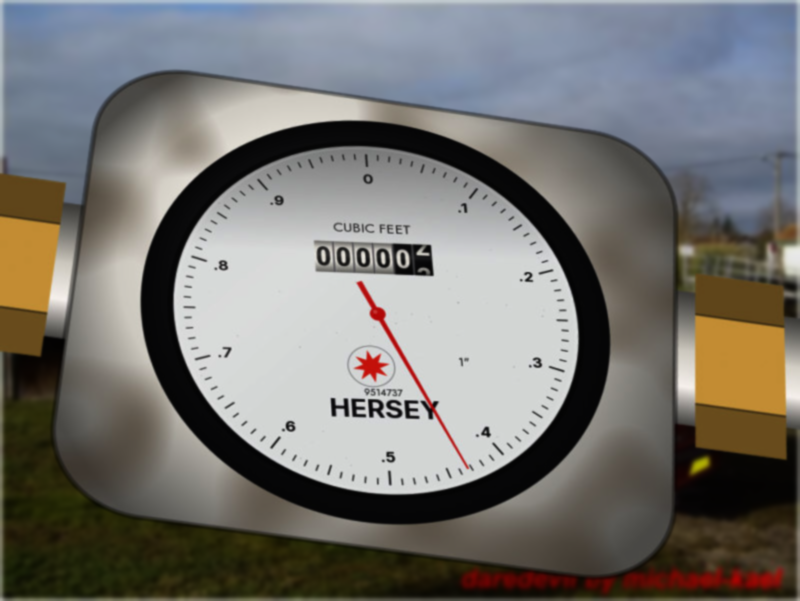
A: 2.43 ft³
